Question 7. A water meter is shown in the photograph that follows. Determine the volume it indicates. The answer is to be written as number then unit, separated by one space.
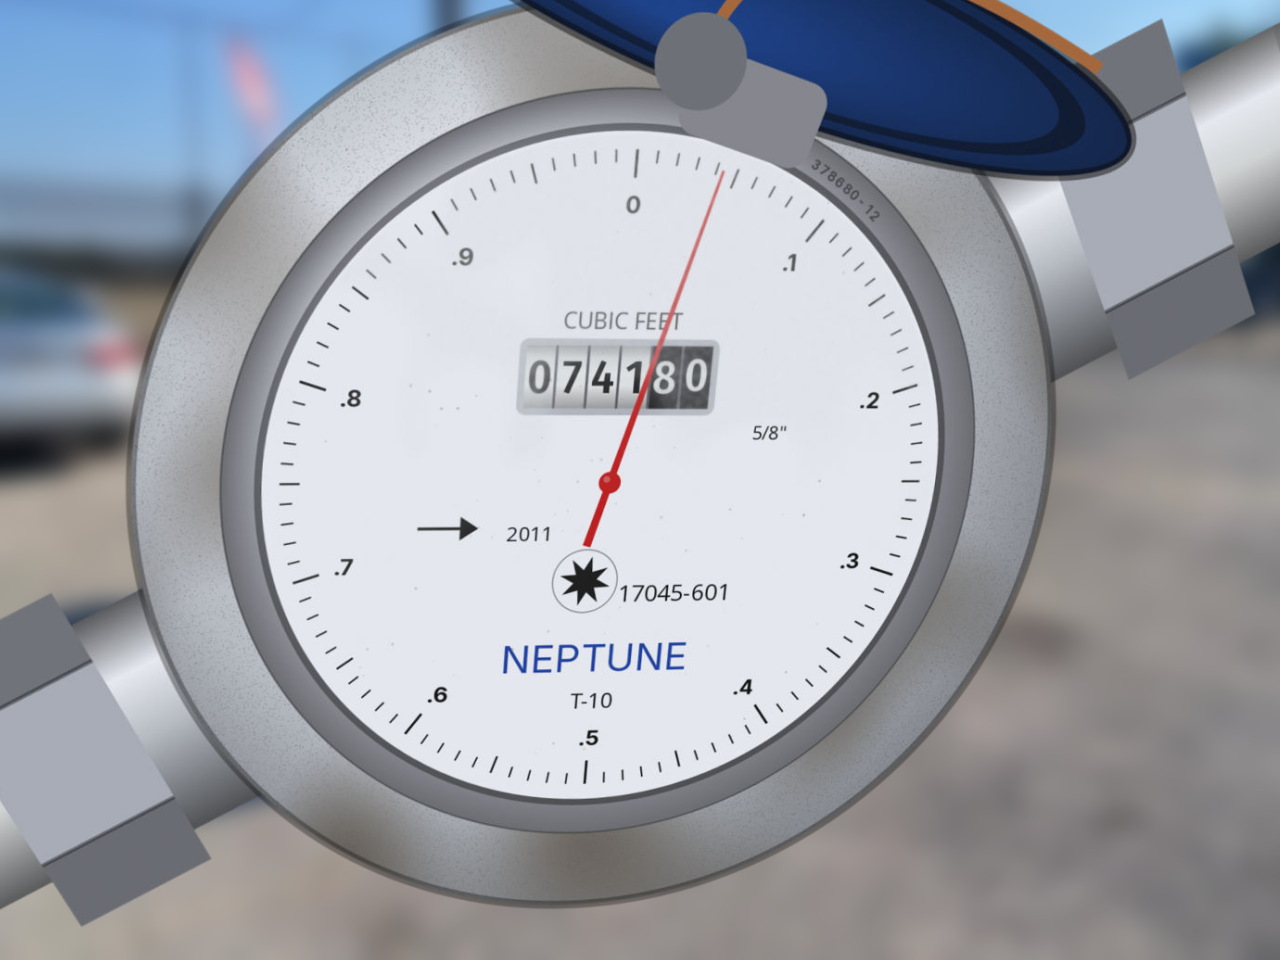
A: 74180.04 ft³
